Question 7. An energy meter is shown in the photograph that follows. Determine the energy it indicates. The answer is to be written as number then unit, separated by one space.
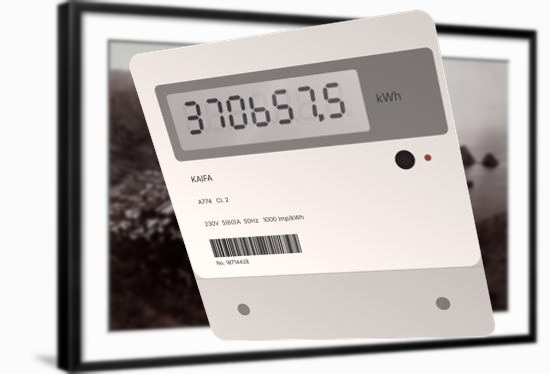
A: 370657.5 kWh
